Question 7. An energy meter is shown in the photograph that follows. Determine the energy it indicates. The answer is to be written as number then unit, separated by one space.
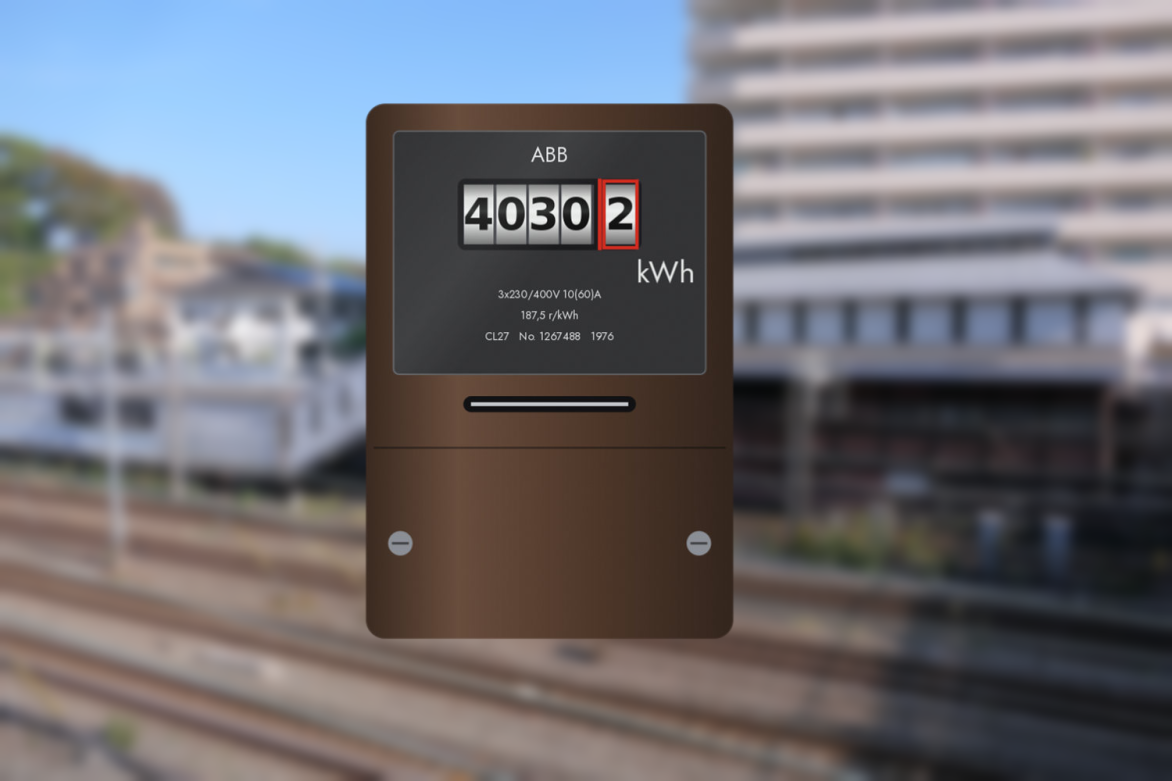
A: 4030.2 kWh
